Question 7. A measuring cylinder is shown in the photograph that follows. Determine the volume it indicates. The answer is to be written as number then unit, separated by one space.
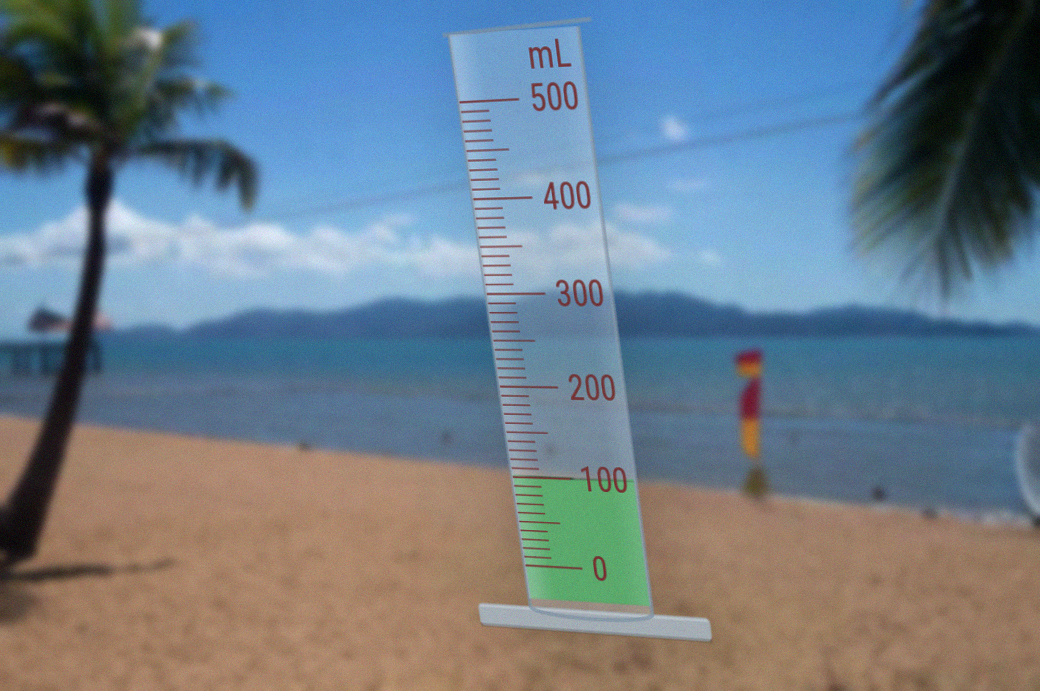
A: 100 mL
